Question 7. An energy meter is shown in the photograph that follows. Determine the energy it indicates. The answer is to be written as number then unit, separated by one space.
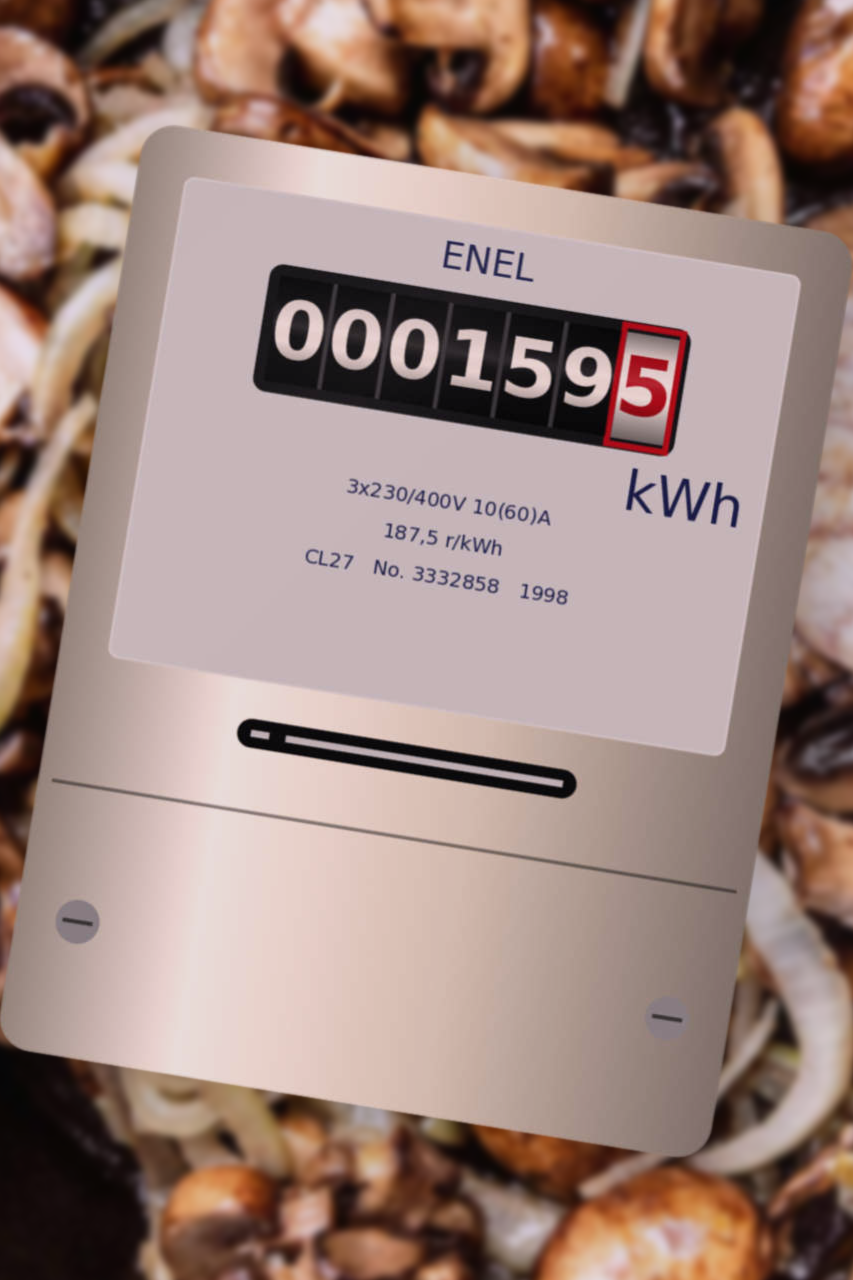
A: 159.5 kWh
